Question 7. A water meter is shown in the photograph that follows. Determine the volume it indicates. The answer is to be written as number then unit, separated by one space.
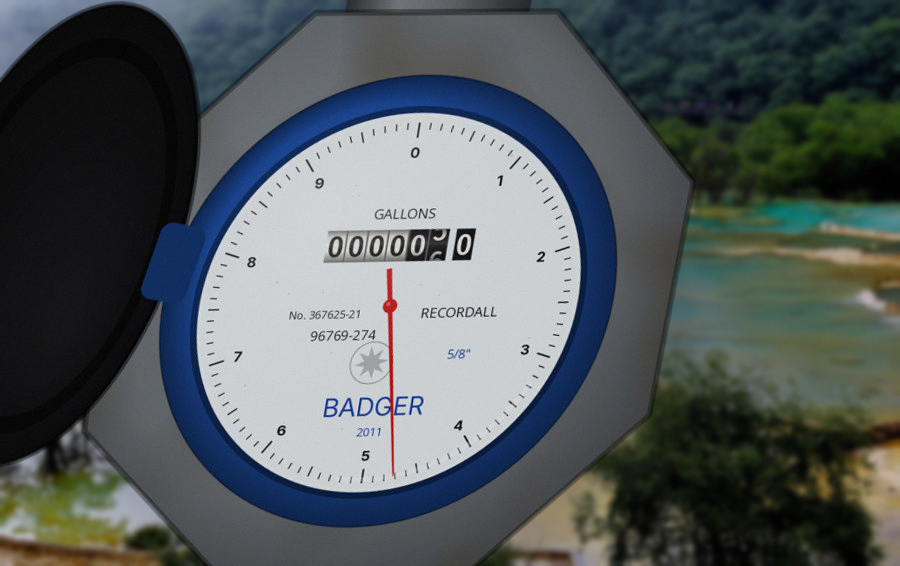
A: 54.7 gal
